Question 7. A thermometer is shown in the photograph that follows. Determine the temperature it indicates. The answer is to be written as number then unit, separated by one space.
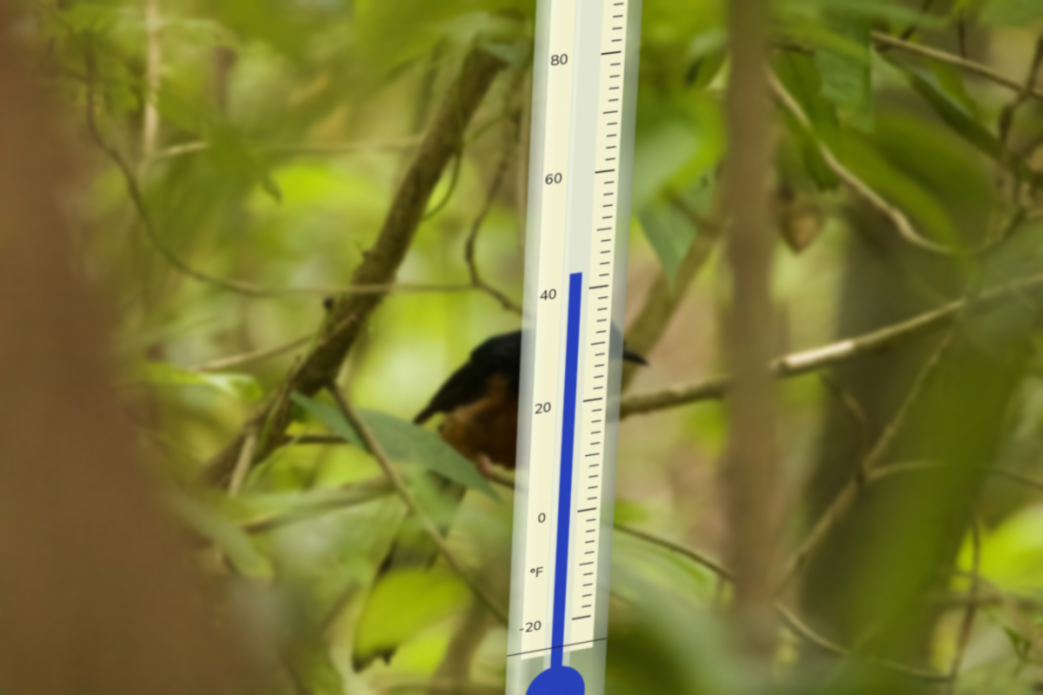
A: 43 °F
